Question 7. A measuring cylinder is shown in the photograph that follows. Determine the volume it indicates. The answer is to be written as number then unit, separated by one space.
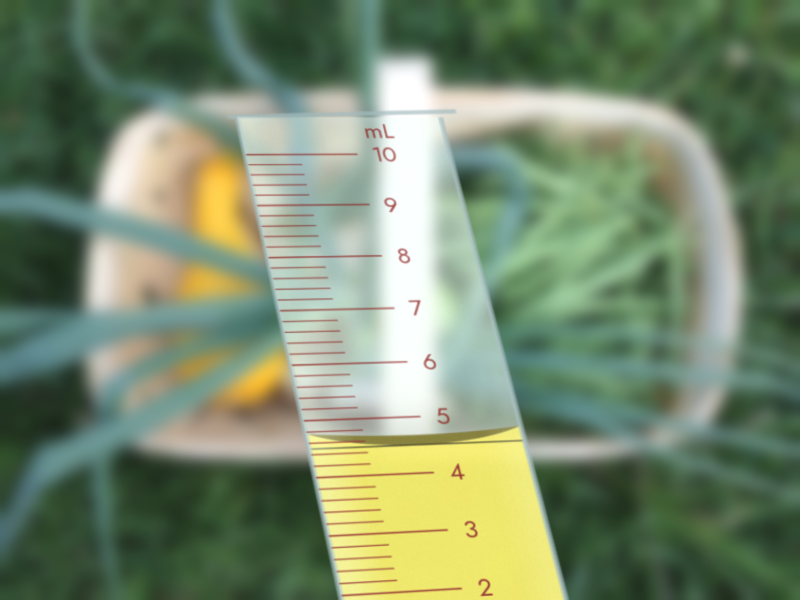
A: 4.5 mL
